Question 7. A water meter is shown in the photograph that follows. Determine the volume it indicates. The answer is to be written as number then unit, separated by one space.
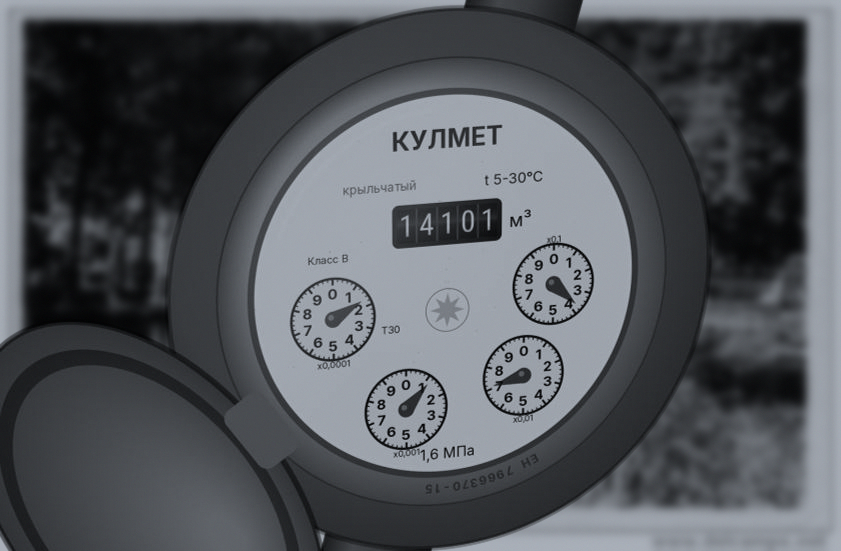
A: 14101.3711 m³
